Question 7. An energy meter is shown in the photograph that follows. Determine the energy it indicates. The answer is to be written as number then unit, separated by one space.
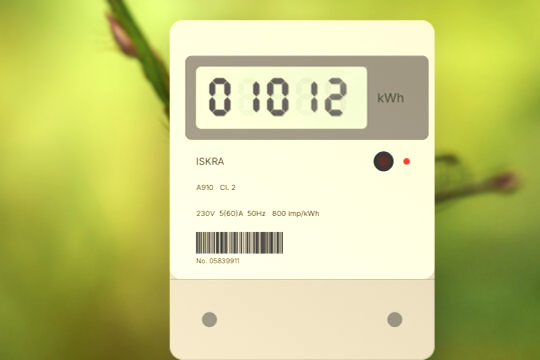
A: 1012 kWh
